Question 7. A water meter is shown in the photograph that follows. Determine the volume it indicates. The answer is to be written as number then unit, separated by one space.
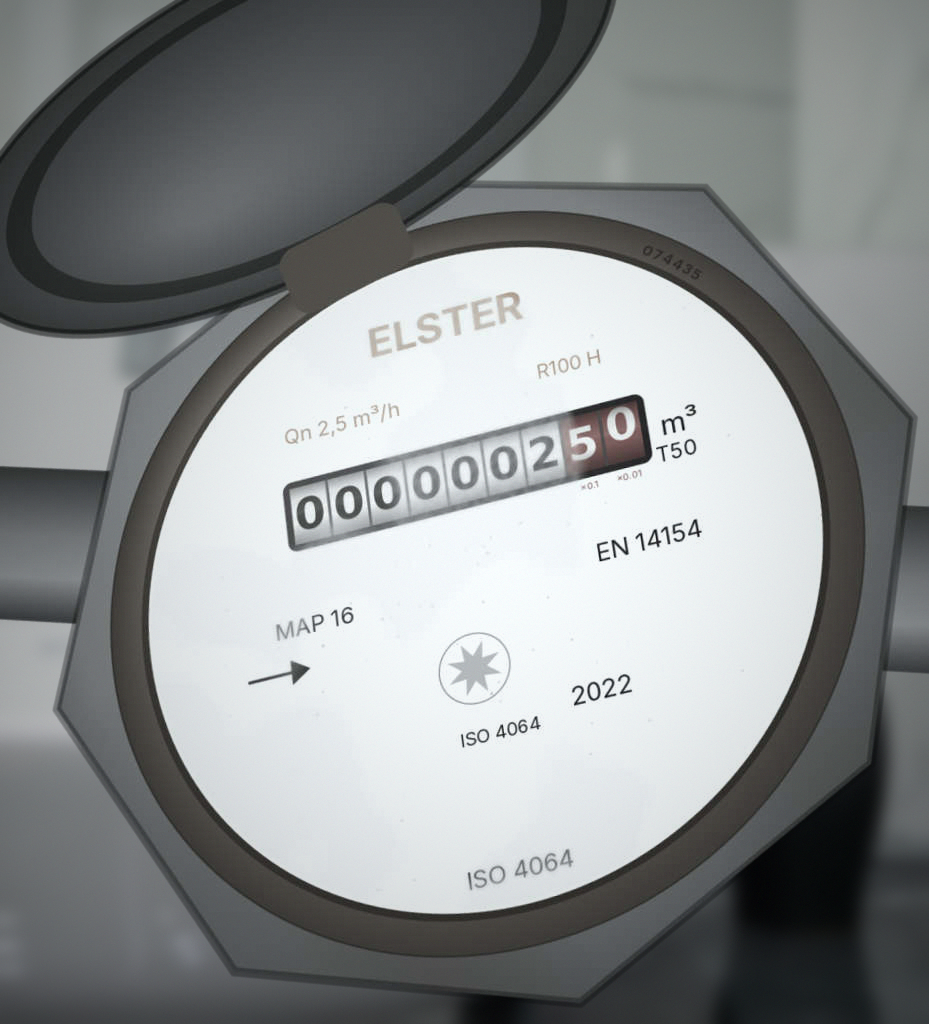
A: 2.50 m³
